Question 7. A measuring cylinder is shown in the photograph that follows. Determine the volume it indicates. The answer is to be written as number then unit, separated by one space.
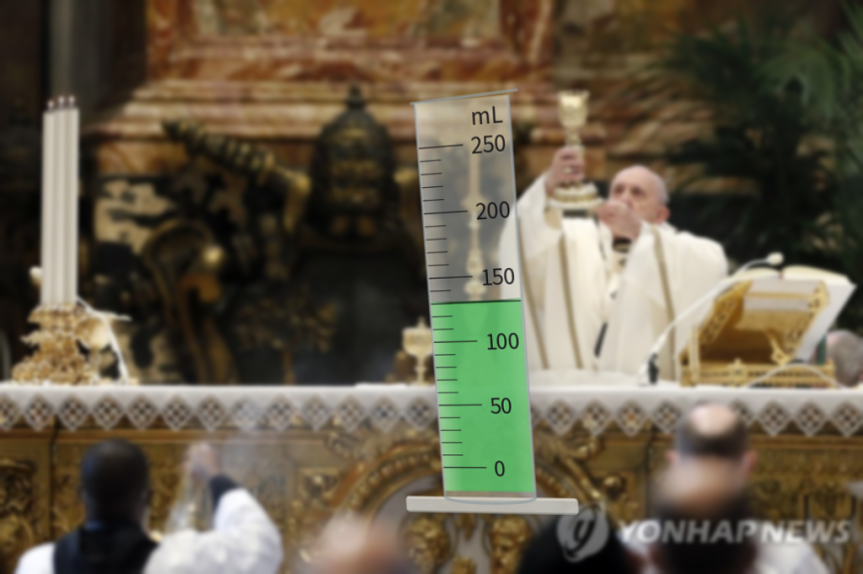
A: 130 mL
